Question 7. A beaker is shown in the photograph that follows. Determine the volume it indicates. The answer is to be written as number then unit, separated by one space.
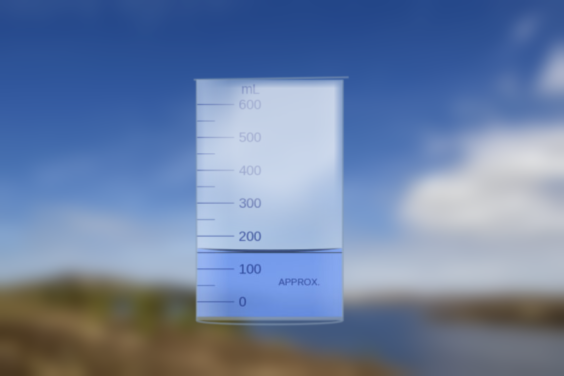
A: 150 mL
